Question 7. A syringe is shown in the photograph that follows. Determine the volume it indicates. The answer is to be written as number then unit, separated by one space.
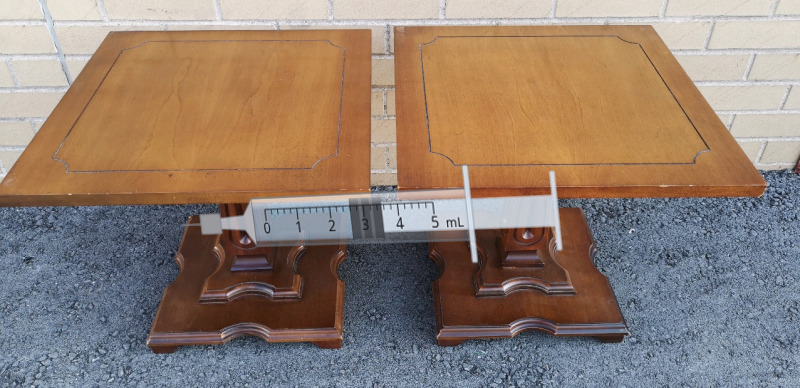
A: 2.6 mL
